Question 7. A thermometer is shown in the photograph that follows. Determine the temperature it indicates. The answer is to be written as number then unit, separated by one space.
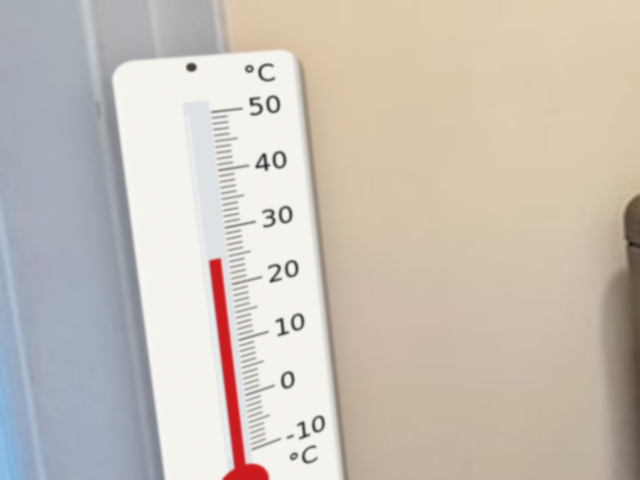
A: 25 °C
